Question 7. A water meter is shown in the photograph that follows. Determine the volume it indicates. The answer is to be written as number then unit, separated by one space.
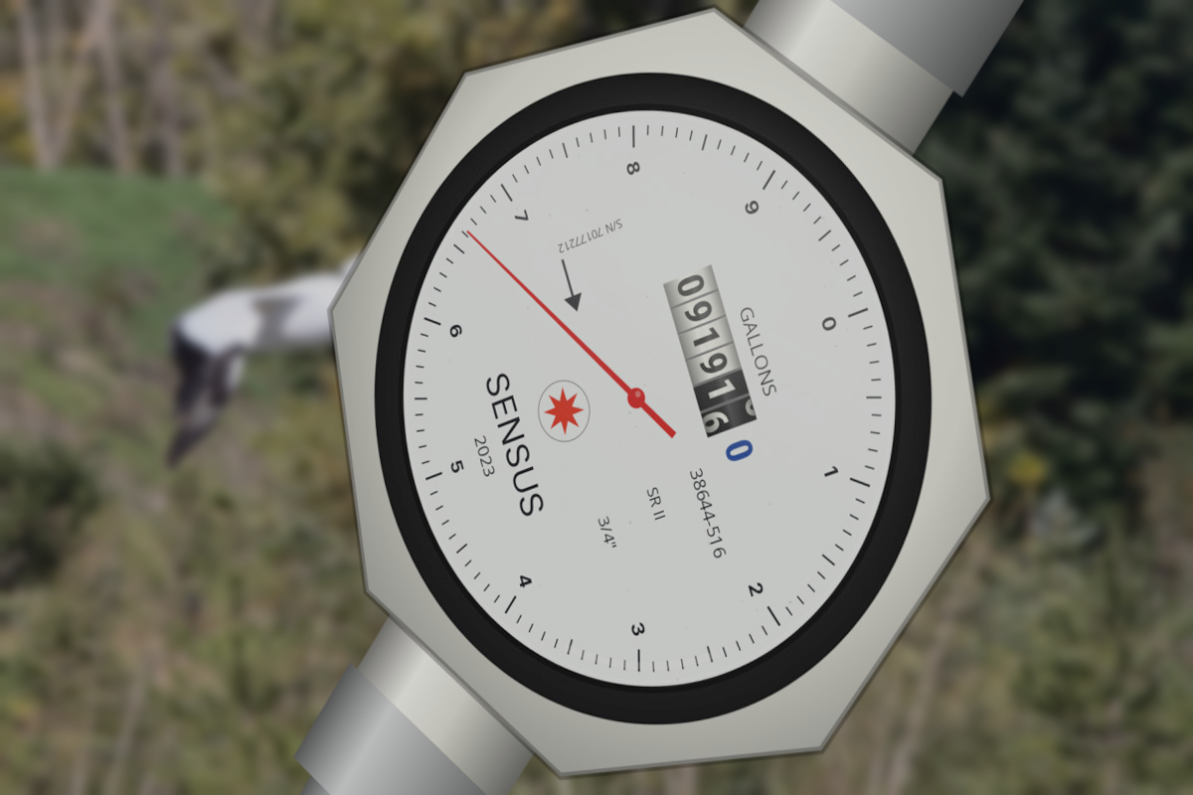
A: 919156.6 gal
